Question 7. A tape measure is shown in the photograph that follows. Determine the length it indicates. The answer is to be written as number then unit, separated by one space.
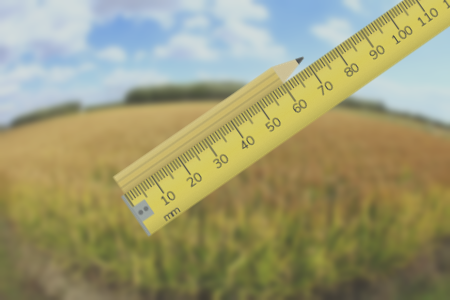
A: 70 mm
